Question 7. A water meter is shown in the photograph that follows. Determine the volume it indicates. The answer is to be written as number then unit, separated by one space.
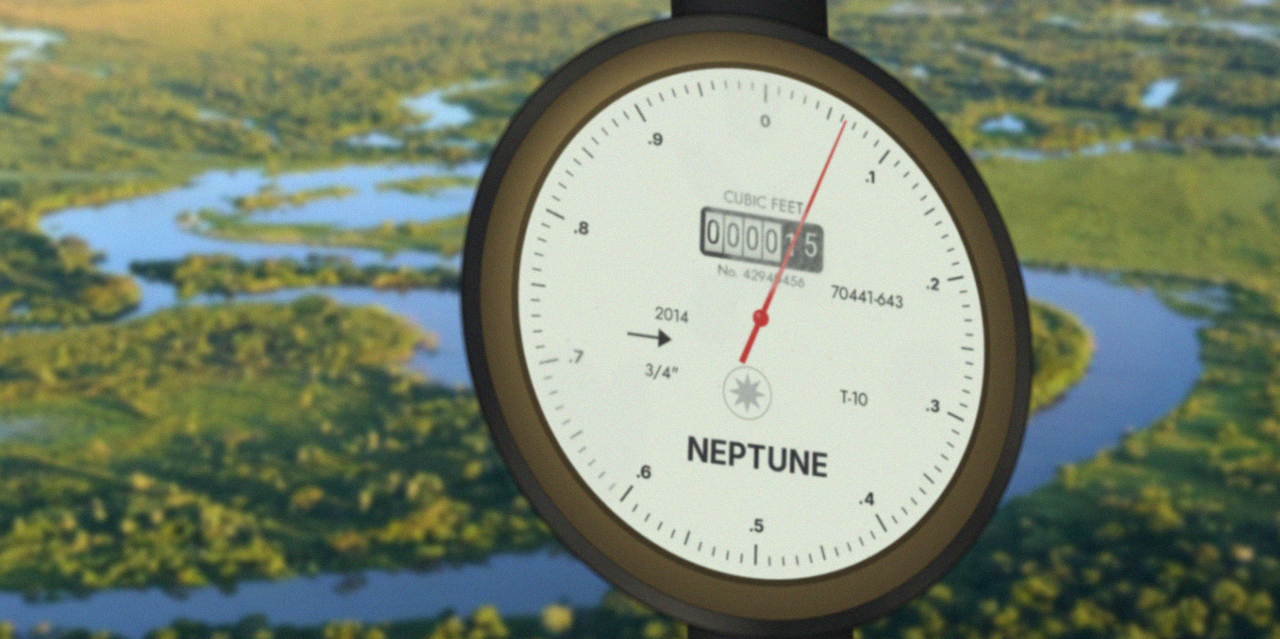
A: 15.06 ft³
